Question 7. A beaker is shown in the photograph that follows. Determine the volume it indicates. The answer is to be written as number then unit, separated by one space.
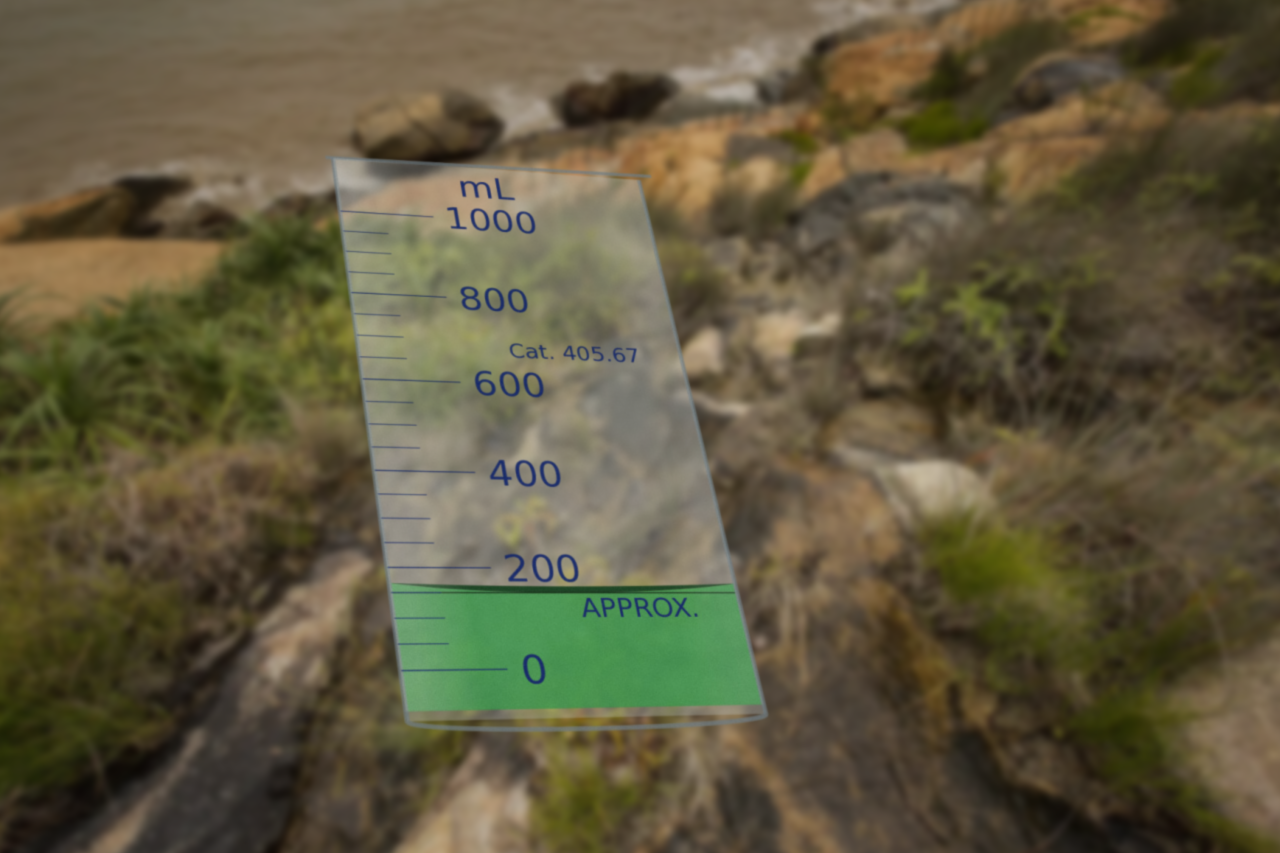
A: 150 mL
